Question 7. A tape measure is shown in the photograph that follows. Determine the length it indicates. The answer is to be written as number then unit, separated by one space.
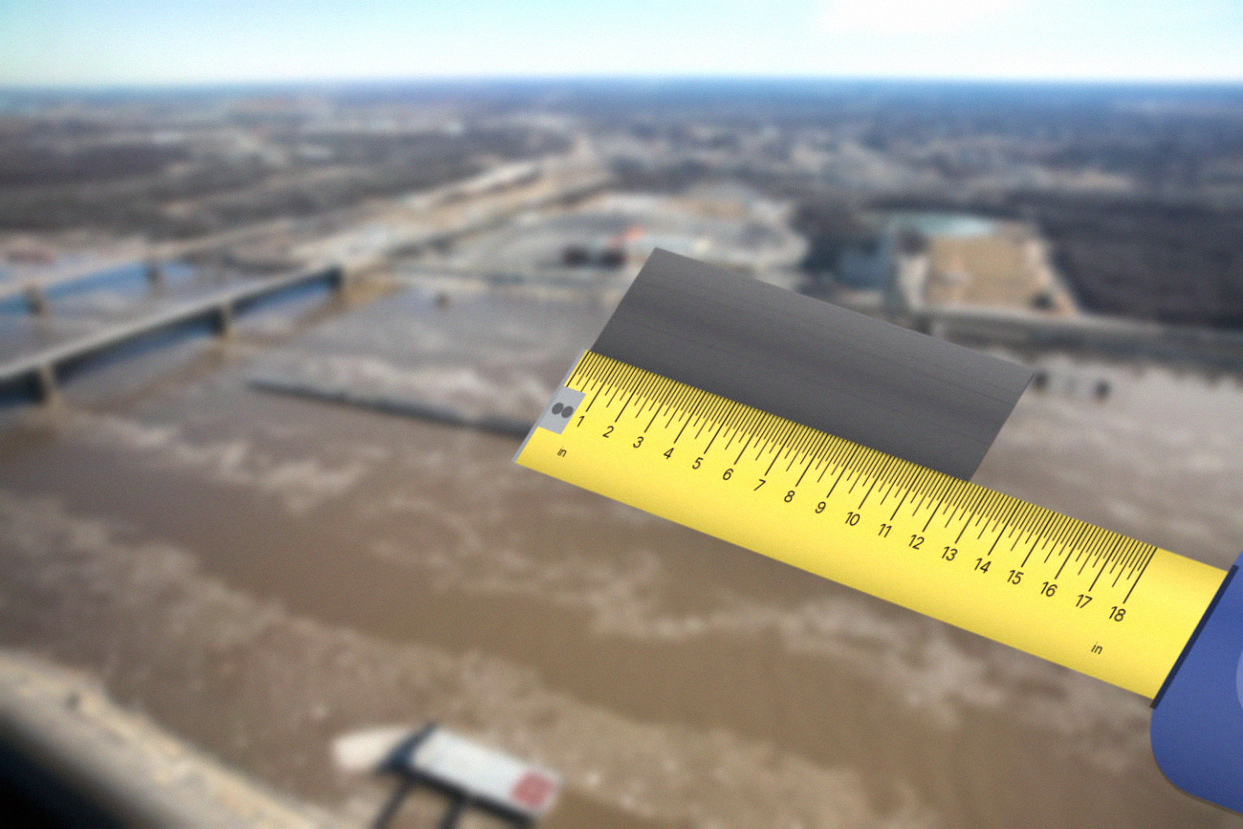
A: 12.375 in
